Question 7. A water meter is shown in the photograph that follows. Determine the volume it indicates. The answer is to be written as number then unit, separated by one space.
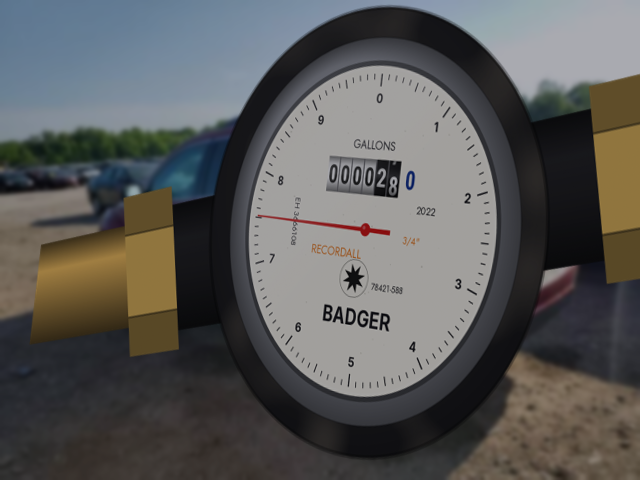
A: 277.5 gal
